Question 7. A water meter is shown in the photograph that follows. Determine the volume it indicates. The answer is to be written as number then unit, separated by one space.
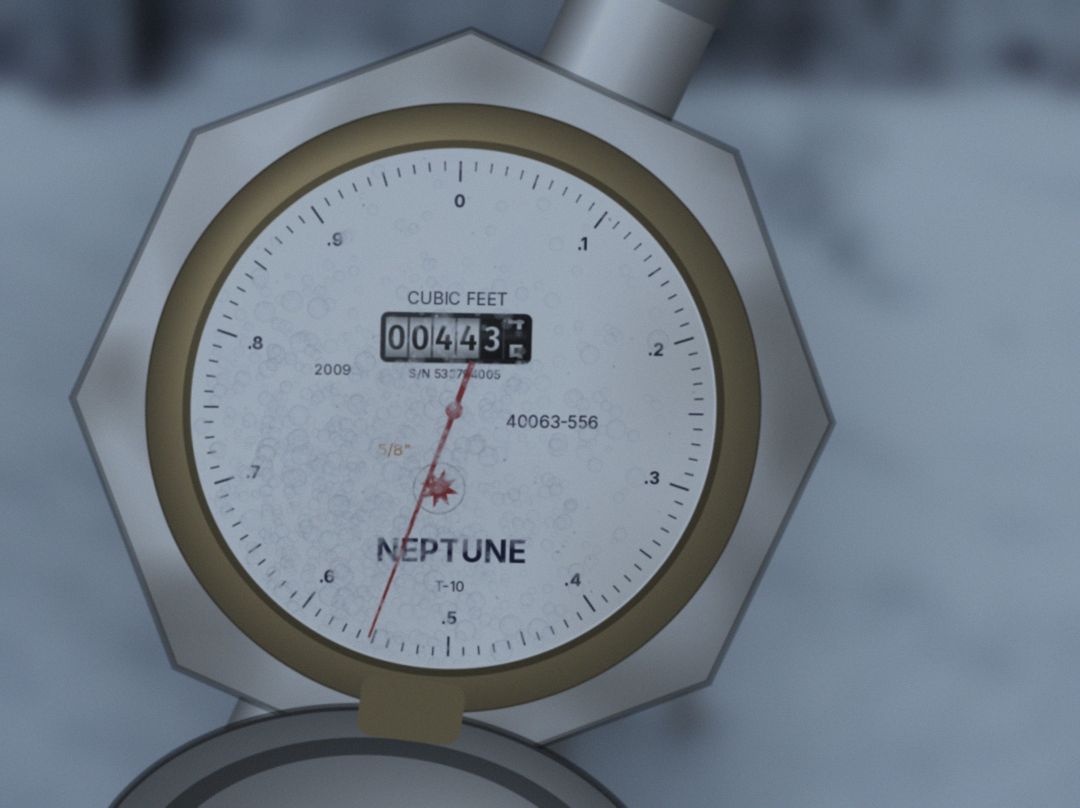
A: 4434.55 ft³
